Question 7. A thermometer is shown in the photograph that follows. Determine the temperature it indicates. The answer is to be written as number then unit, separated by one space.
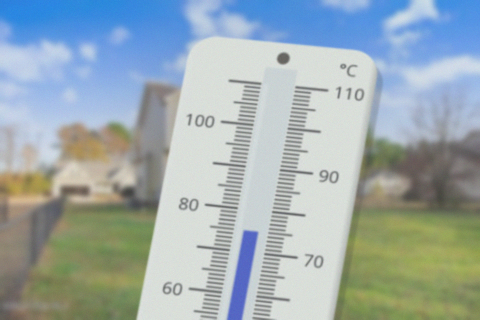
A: 75 °C
